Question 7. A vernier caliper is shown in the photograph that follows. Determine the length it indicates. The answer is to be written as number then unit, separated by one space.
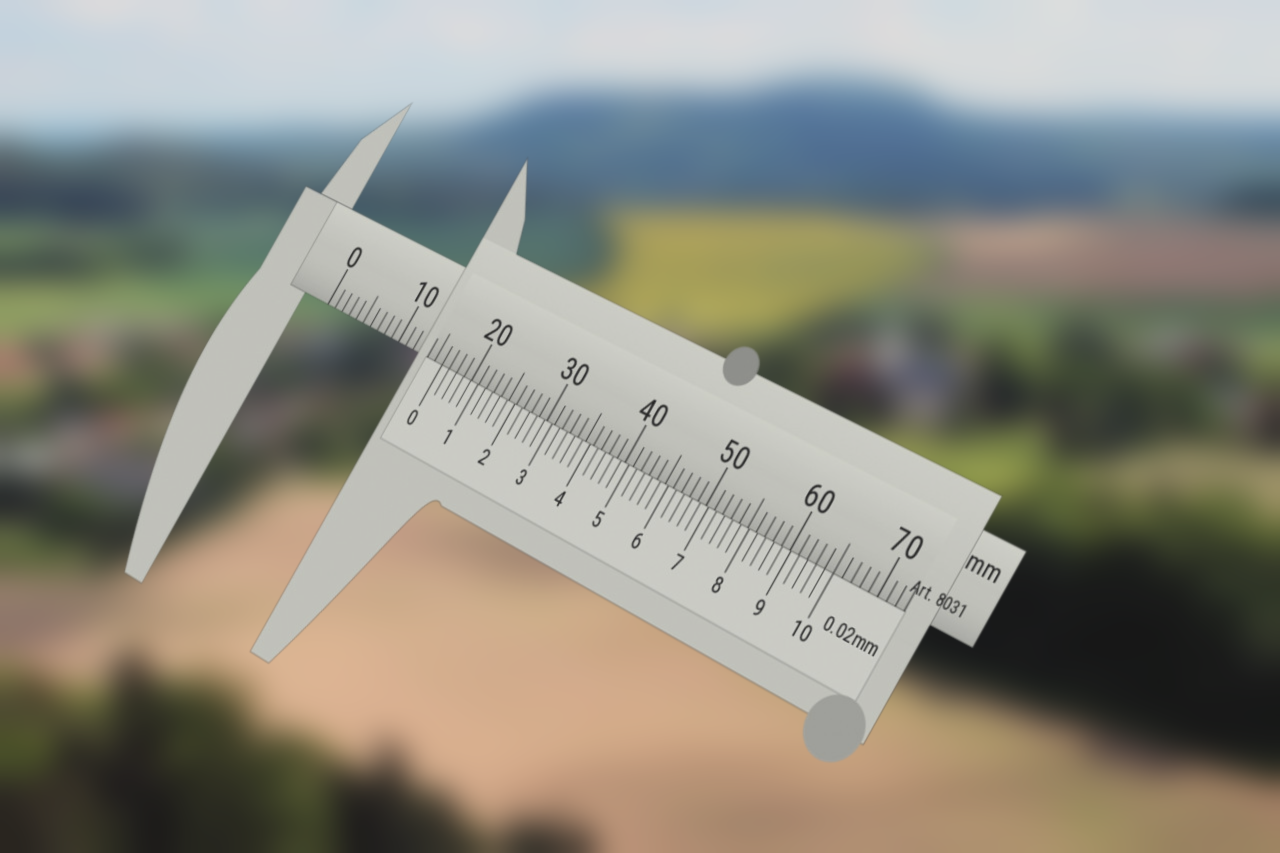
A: 16.0 mm
